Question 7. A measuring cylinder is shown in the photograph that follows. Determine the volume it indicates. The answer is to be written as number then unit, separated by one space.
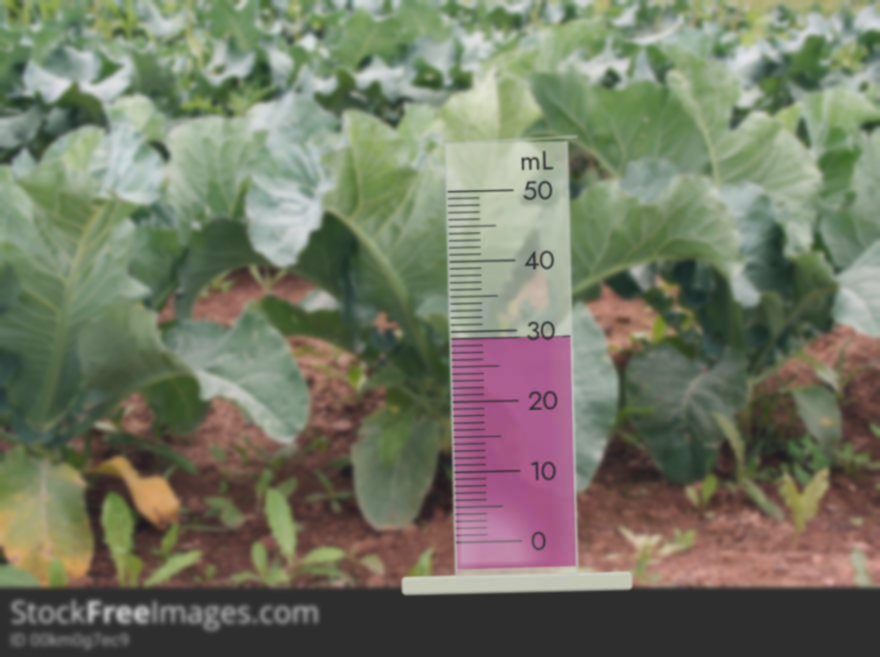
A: 29 mL
